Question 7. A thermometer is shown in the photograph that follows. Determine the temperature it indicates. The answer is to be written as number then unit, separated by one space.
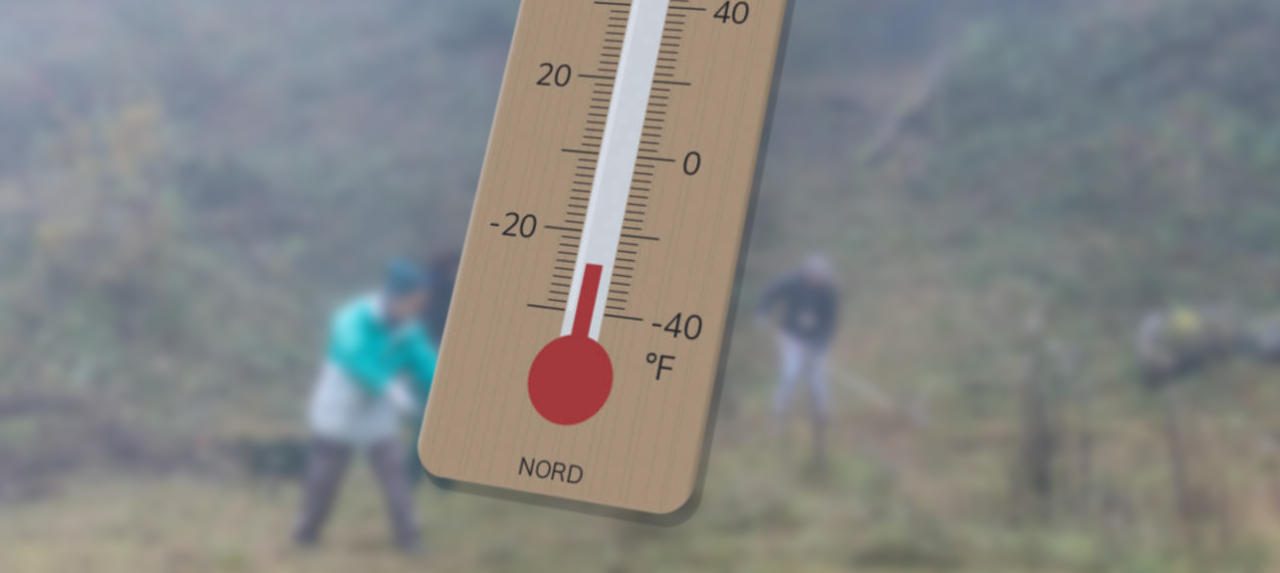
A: -28 °F
